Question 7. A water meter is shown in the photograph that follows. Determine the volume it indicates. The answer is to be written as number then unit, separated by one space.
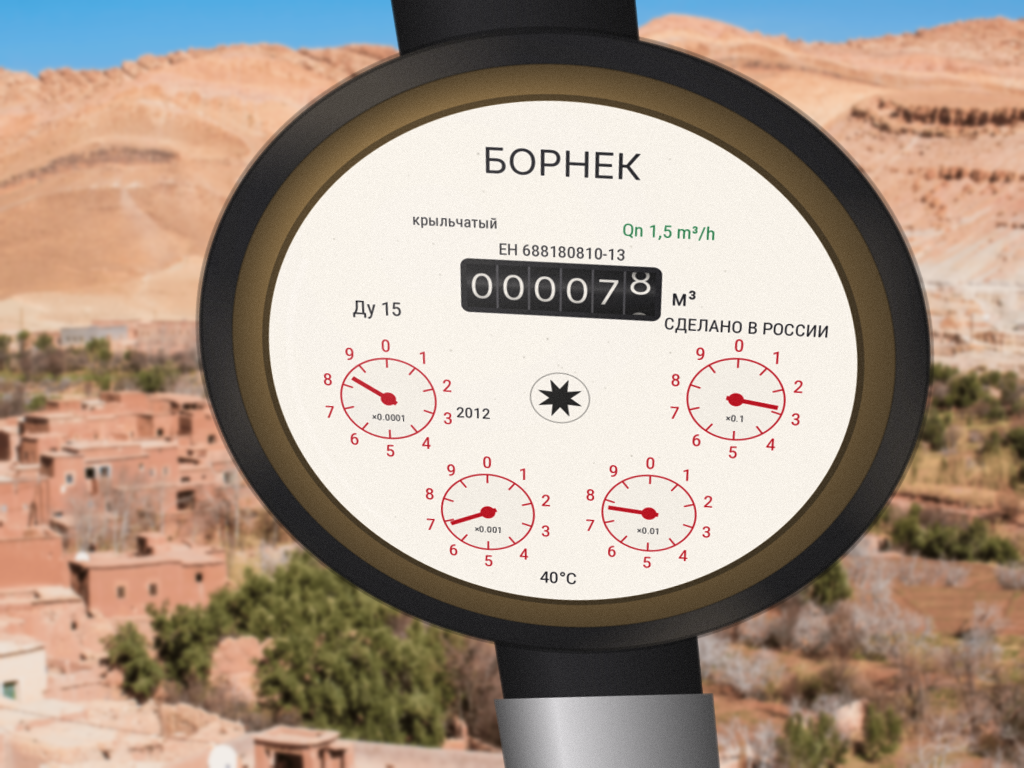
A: 78.2768 m³
